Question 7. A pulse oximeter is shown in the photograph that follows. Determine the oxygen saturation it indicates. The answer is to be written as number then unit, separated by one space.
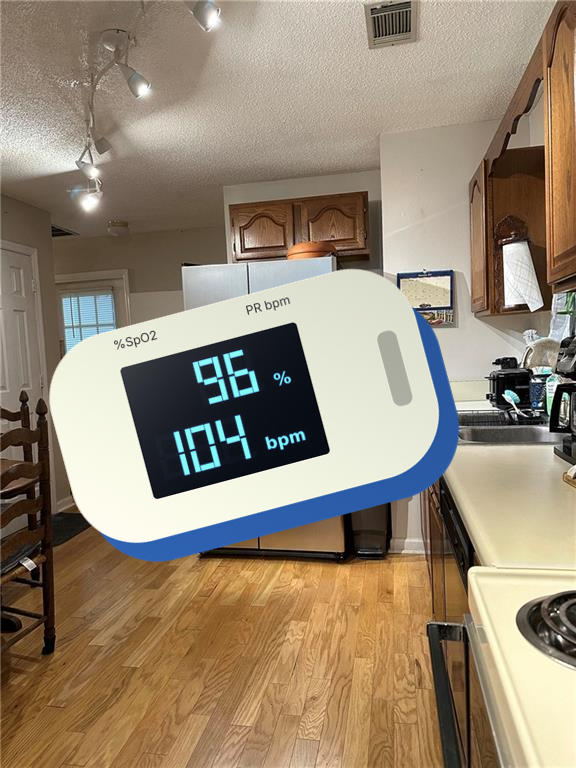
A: 96 %
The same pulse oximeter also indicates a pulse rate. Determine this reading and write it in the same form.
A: 104 bpm
